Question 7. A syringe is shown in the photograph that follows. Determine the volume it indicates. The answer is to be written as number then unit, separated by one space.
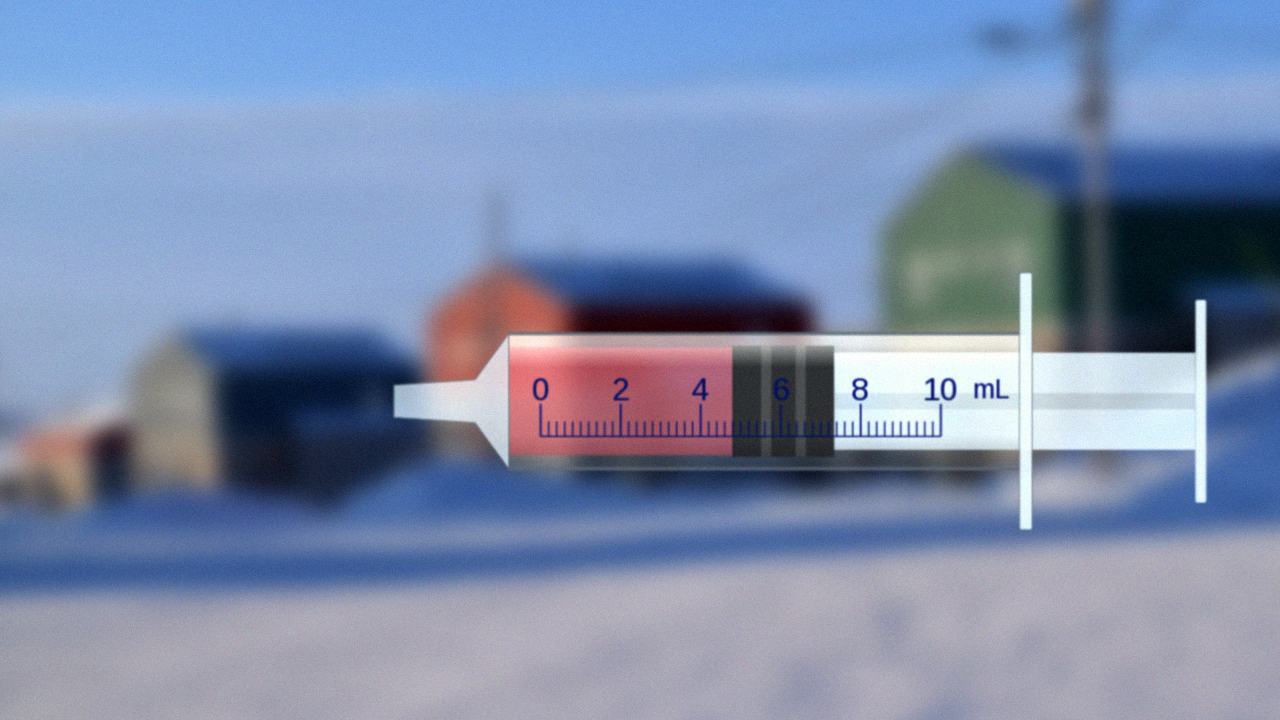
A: 4.8 mL
